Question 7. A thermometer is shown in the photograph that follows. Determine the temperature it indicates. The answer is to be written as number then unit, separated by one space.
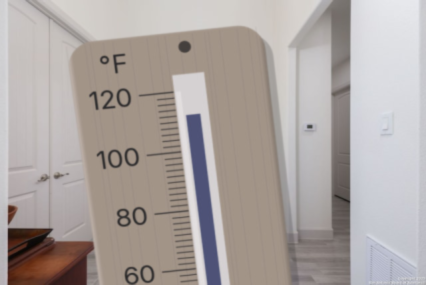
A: 112 °F
